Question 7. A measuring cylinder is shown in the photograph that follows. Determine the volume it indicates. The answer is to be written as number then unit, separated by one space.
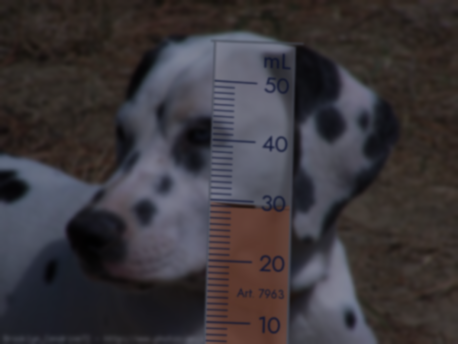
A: 29 mL
